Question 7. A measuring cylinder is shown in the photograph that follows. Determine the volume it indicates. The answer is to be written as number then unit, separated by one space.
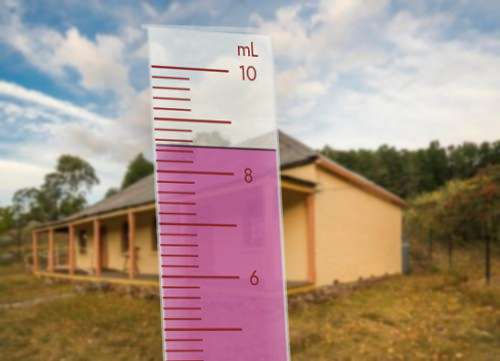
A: 8.5 mL
